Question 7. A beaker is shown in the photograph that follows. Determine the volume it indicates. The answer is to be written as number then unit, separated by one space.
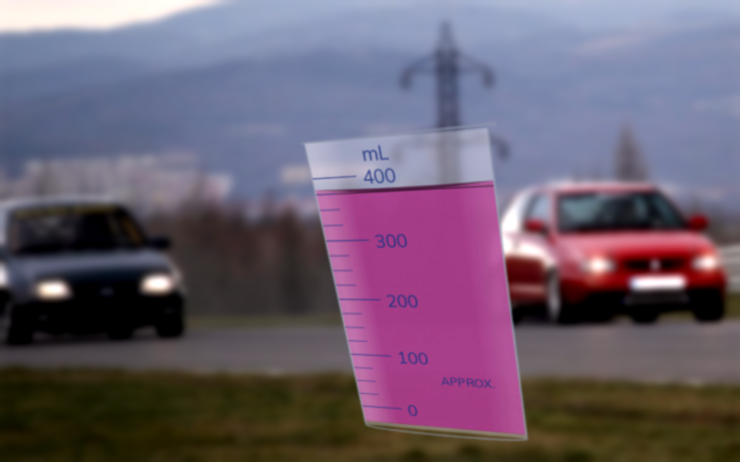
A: 375 mL
